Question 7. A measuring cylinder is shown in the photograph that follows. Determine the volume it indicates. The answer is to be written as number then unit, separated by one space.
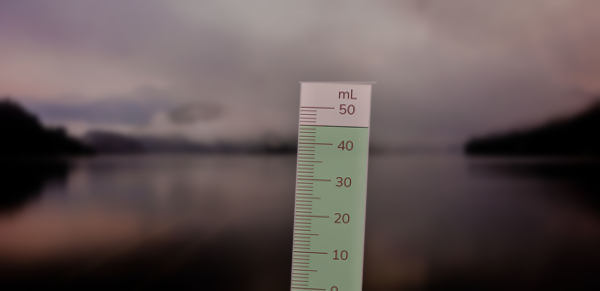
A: 45 mL
